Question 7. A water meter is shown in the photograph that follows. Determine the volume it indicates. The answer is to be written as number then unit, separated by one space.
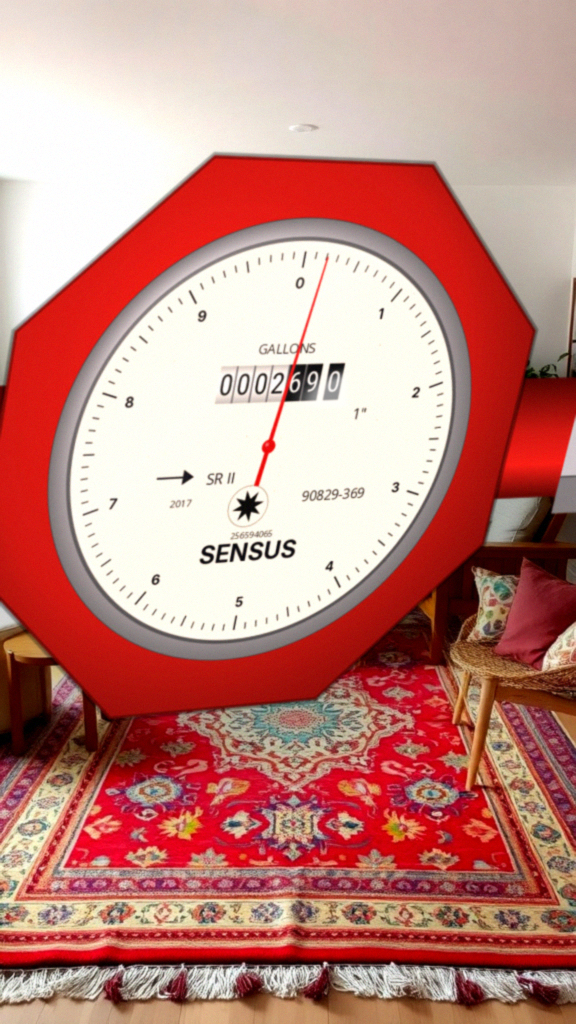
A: 2690.2 gal
